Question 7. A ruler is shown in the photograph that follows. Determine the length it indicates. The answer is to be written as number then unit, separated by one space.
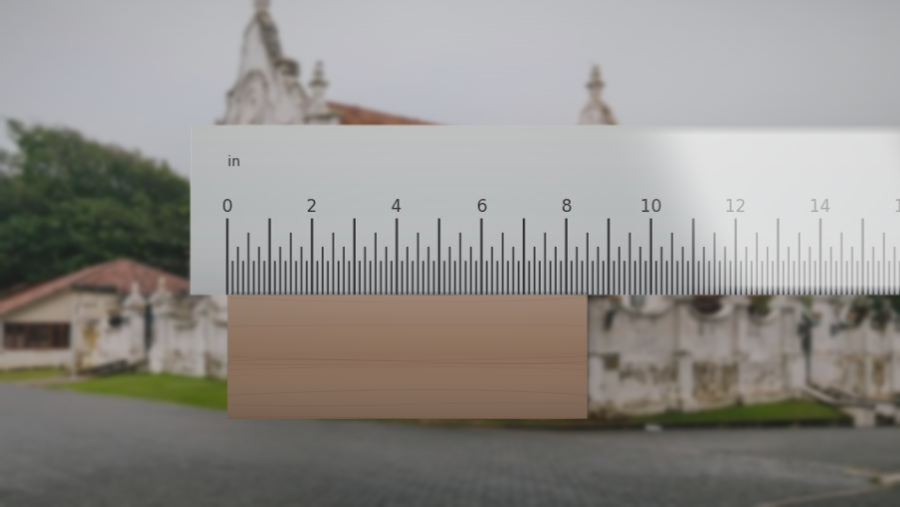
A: 8.5 in
